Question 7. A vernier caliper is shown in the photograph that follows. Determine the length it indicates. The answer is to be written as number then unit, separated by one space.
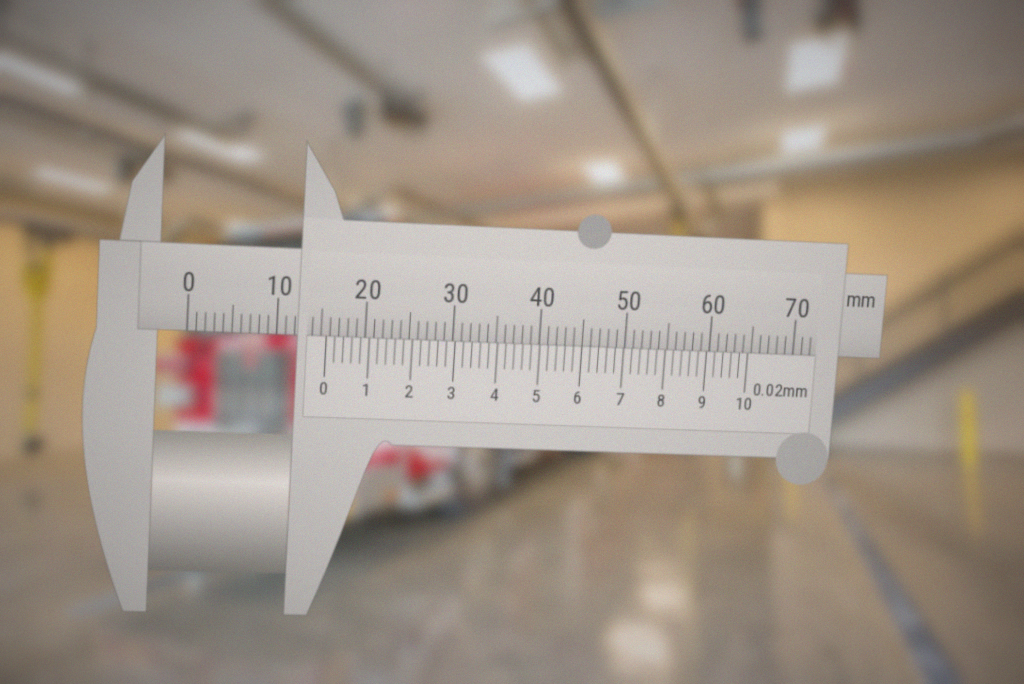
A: 15.6 mm
